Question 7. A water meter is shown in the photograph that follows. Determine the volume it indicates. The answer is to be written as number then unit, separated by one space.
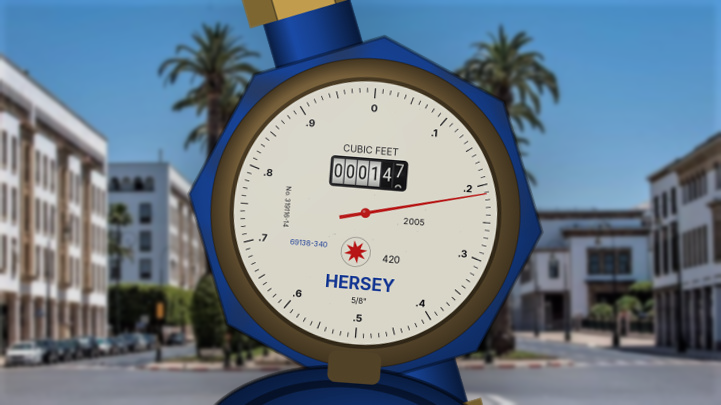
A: 147.21 ft³
